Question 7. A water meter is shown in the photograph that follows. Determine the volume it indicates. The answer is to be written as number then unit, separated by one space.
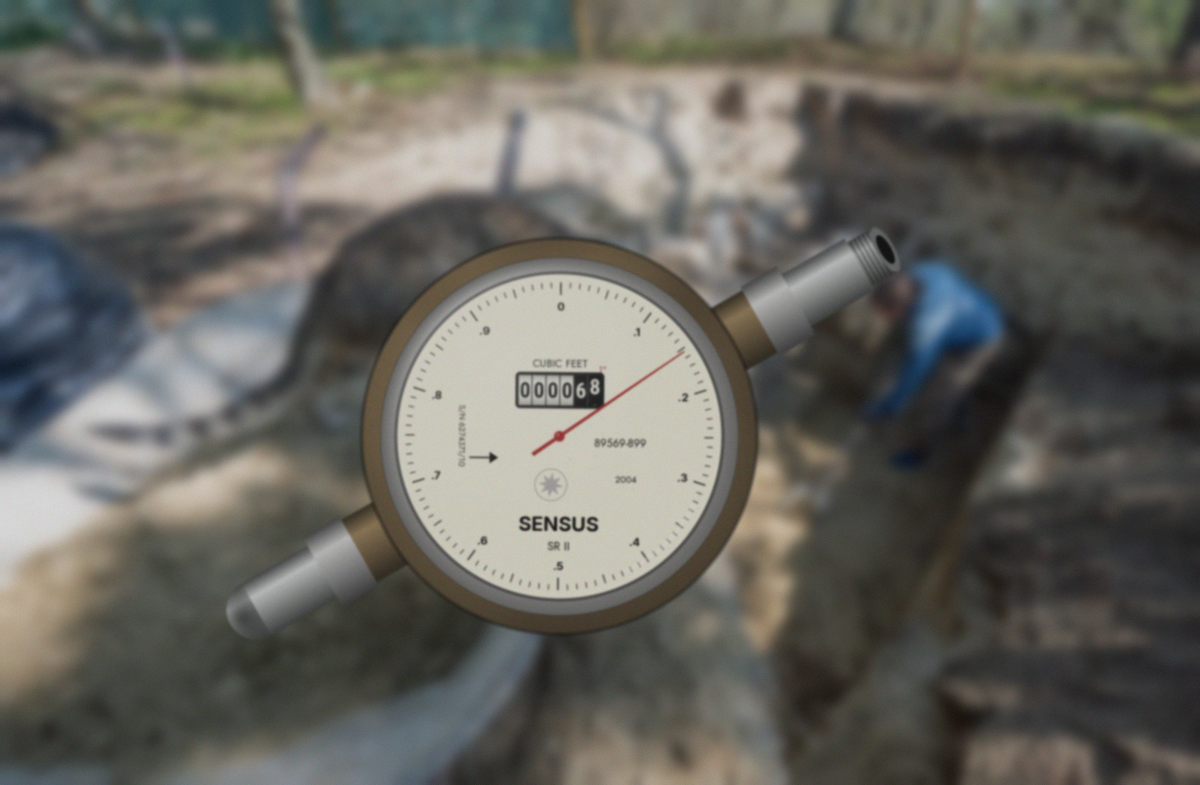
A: 68.15 ft³
